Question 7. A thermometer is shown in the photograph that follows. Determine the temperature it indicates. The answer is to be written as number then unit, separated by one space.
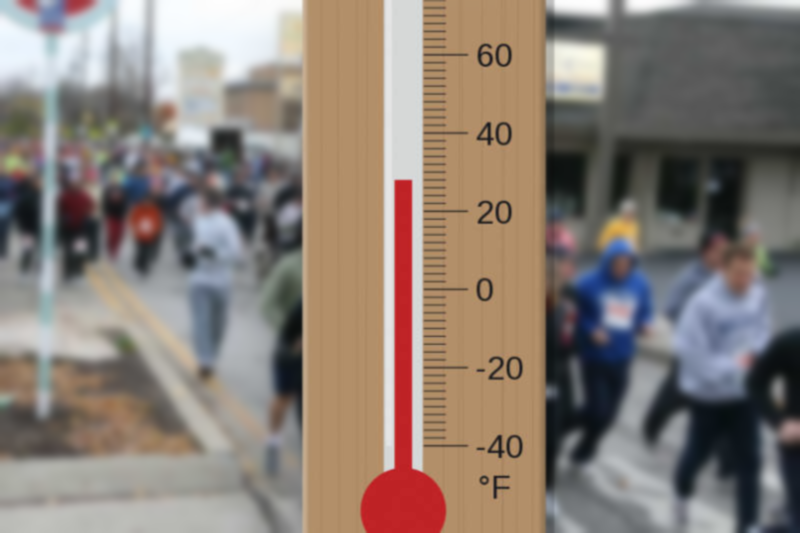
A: 28 °F
